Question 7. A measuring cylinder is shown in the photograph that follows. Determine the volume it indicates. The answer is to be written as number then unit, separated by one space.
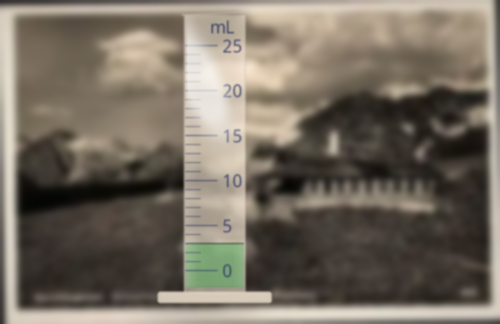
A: 3 mL
